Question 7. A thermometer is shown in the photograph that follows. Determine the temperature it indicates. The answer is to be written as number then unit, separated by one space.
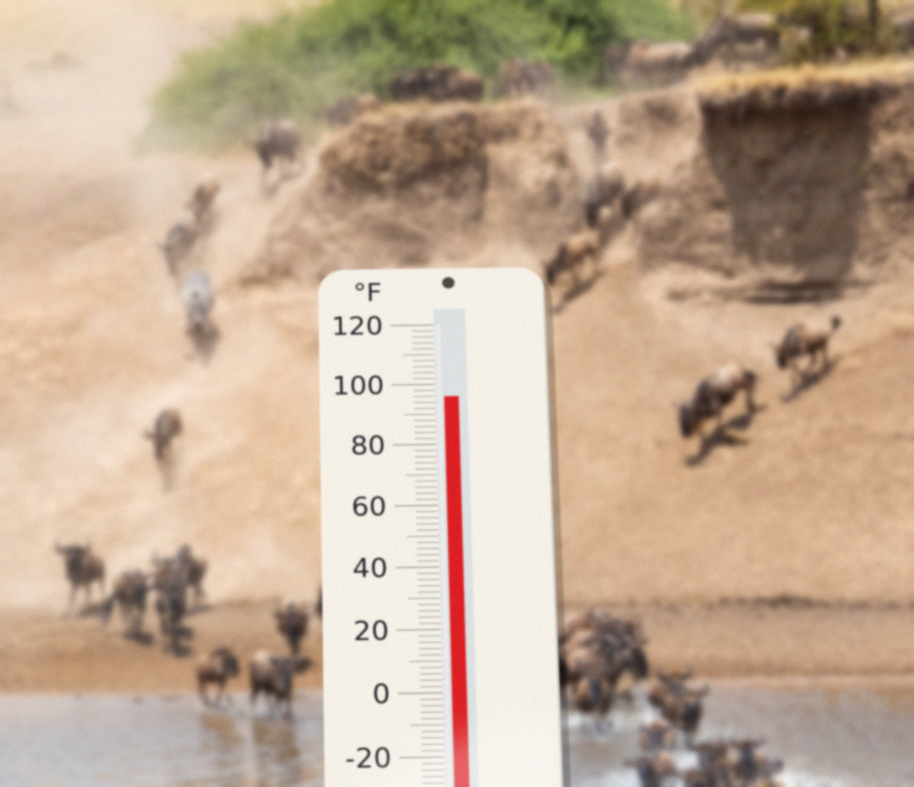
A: 96 °F
